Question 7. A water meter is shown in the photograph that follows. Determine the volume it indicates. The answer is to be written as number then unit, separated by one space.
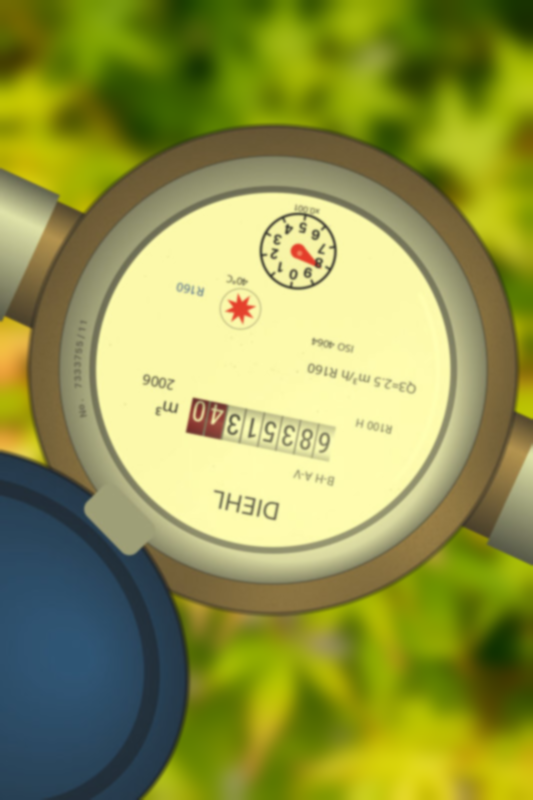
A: 683513.398 m³
